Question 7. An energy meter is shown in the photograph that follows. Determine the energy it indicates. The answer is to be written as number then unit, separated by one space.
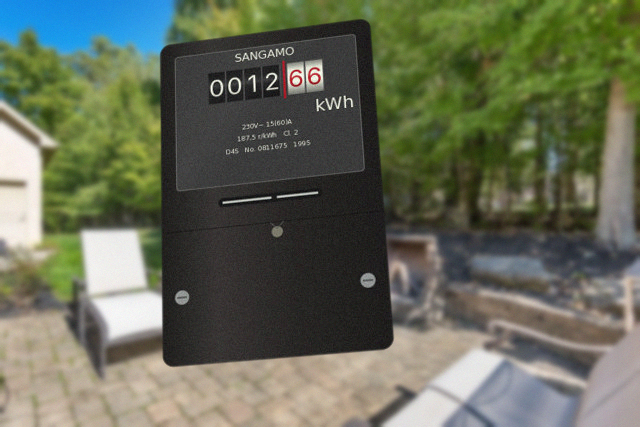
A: 12.66 kWh
